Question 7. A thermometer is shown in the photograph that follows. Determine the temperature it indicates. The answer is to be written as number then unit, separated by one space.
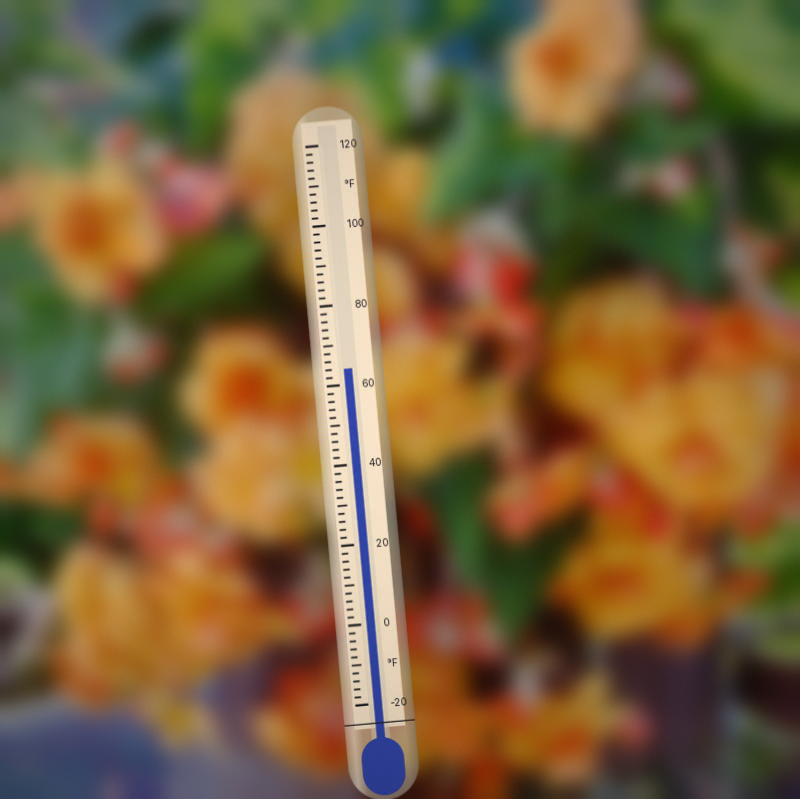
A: 64 °F
